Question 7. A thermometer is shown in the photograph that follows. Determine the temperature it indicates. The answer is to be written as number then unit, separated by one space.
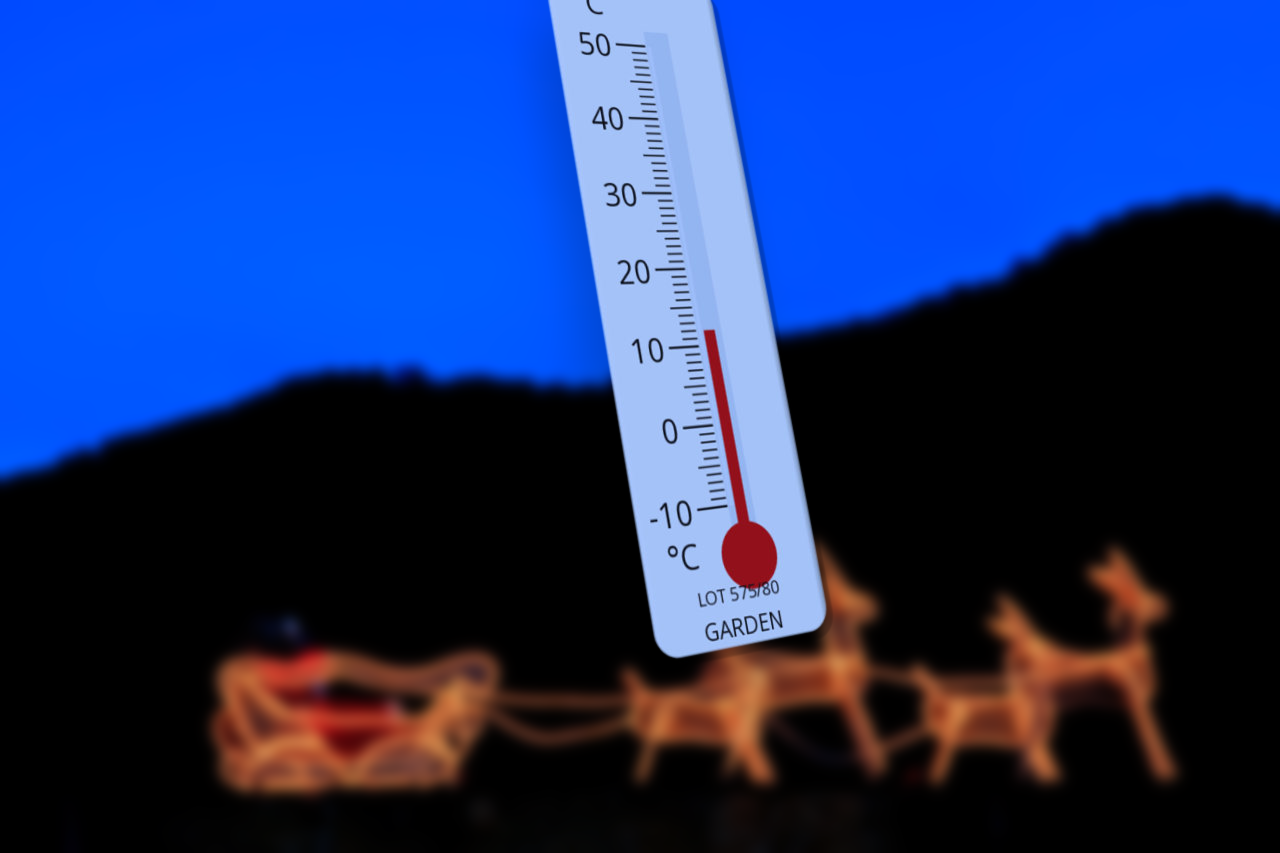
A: 12 °C
